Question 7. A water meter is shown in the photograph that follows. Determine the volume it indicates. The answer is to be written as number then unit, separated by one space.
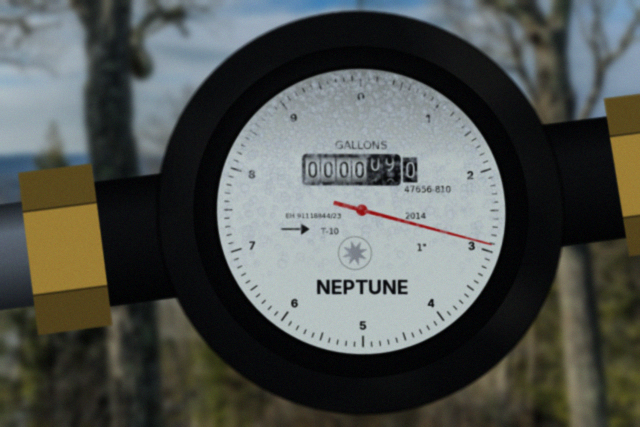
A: 92.9 gal
